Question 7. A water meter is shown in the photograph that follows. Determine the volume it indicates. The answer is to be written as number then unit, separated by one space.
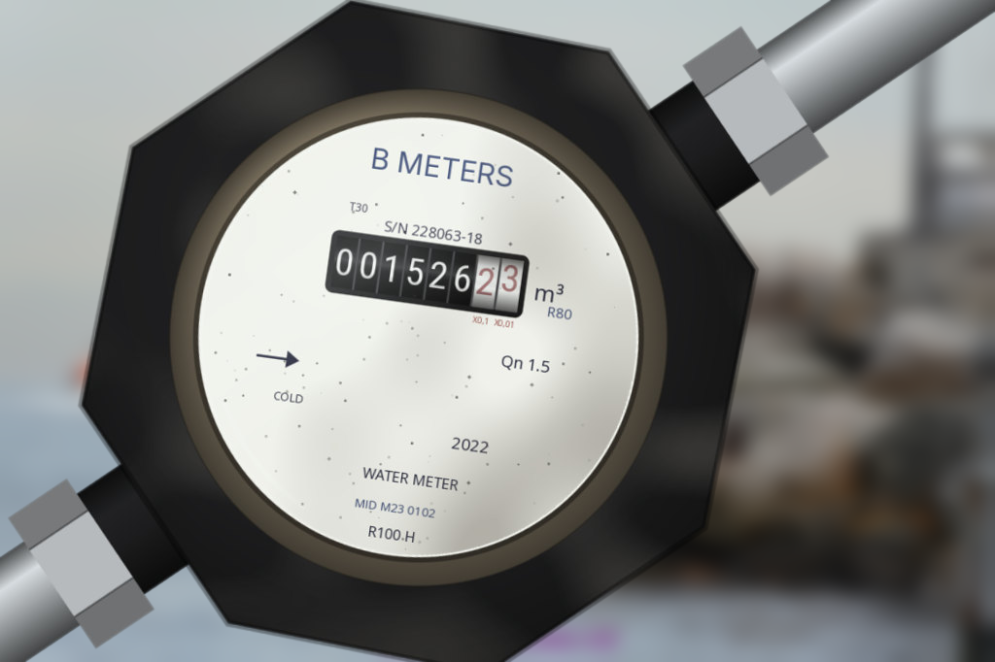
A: 1526.23 m³
